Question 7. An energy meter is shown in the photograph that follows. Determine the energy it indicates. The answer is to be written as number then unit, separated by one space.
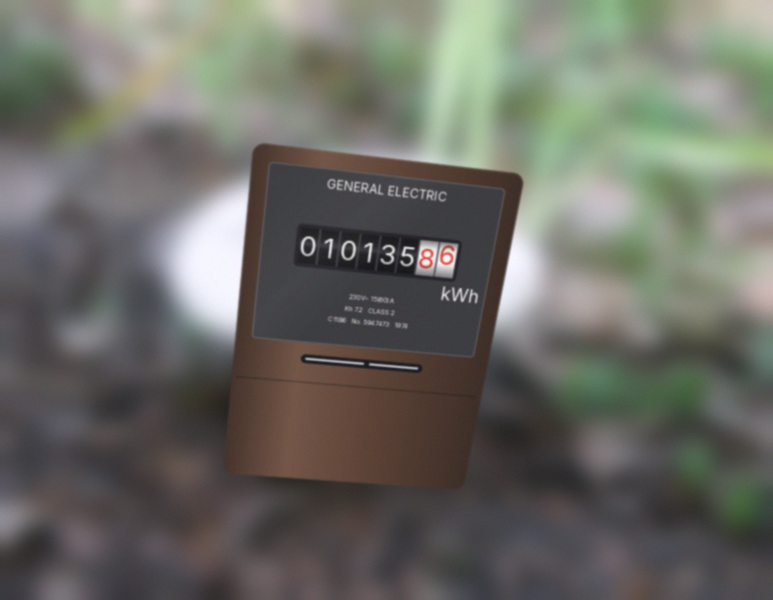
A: 10135.86 kWh
